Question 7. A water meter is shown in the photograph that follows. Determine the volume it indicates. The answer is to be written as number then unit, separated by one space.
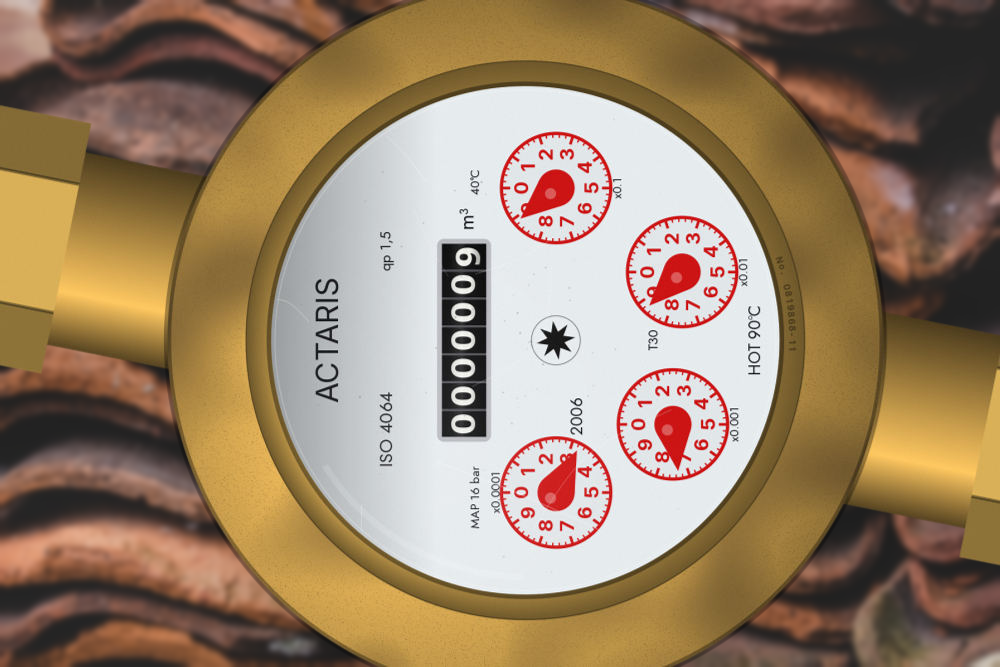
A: 8.8873 m³
